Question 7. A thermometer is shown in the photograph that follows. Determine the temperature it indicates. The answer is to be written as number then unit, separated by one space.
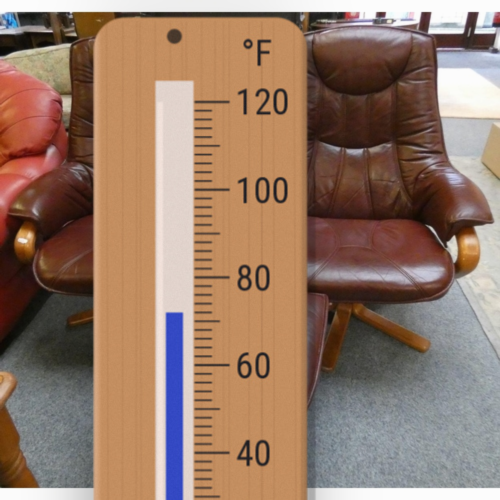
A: 72 °F
